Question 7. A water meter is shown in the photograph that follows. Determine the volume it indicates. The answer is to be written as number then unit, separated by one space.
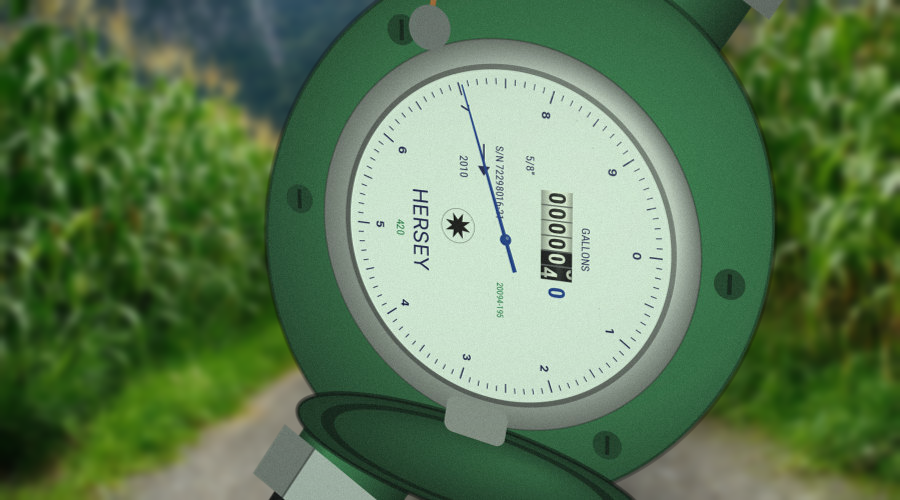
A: 37.0 gal
